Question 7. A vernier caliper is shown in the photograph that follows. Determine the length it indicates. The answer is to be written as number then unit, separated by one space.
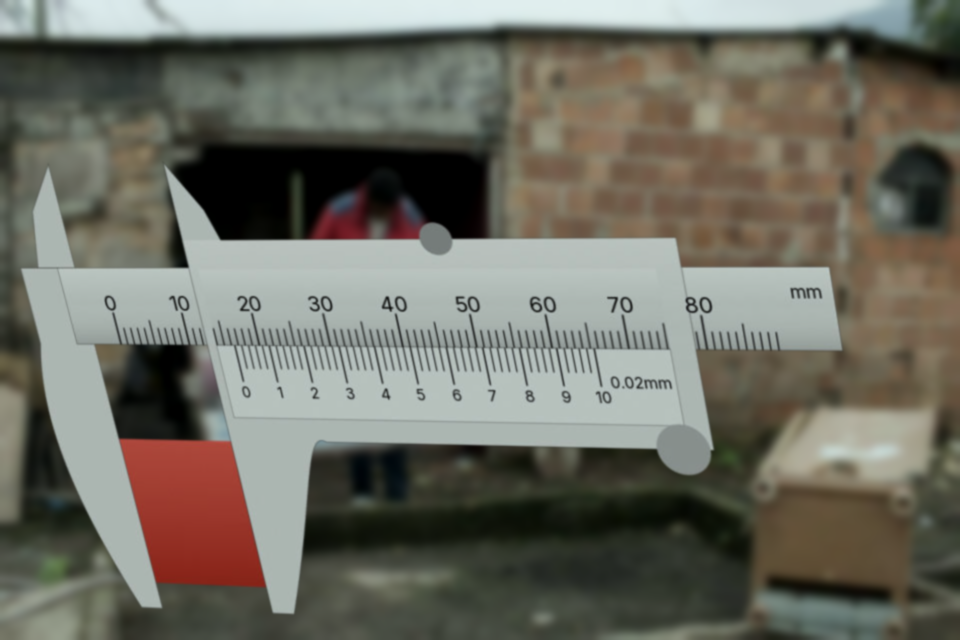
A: 16.5 mm
